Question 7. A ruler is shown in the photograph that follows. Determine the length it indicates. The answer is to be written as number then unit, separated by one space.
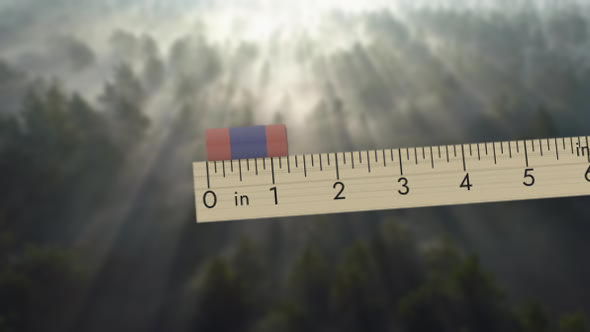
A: 1.25 in
